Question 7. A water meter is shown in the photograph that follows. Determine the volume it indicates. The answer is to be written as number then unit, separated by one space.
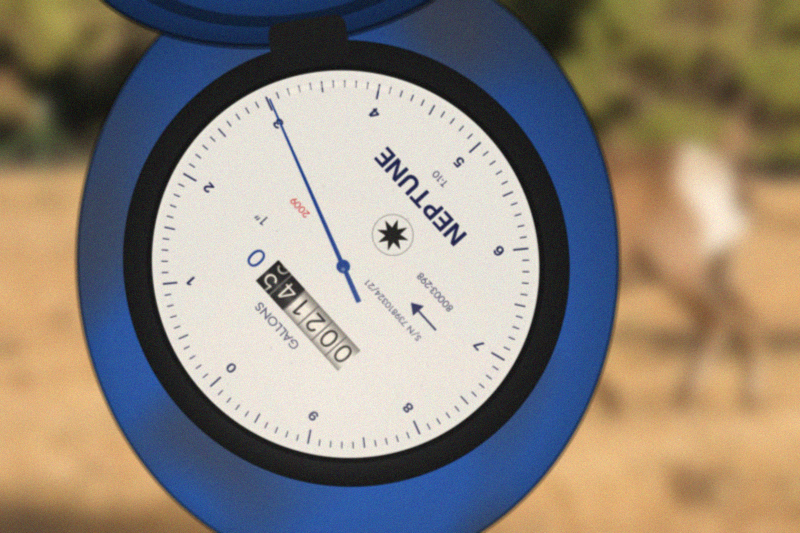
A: 21453.0 gal
